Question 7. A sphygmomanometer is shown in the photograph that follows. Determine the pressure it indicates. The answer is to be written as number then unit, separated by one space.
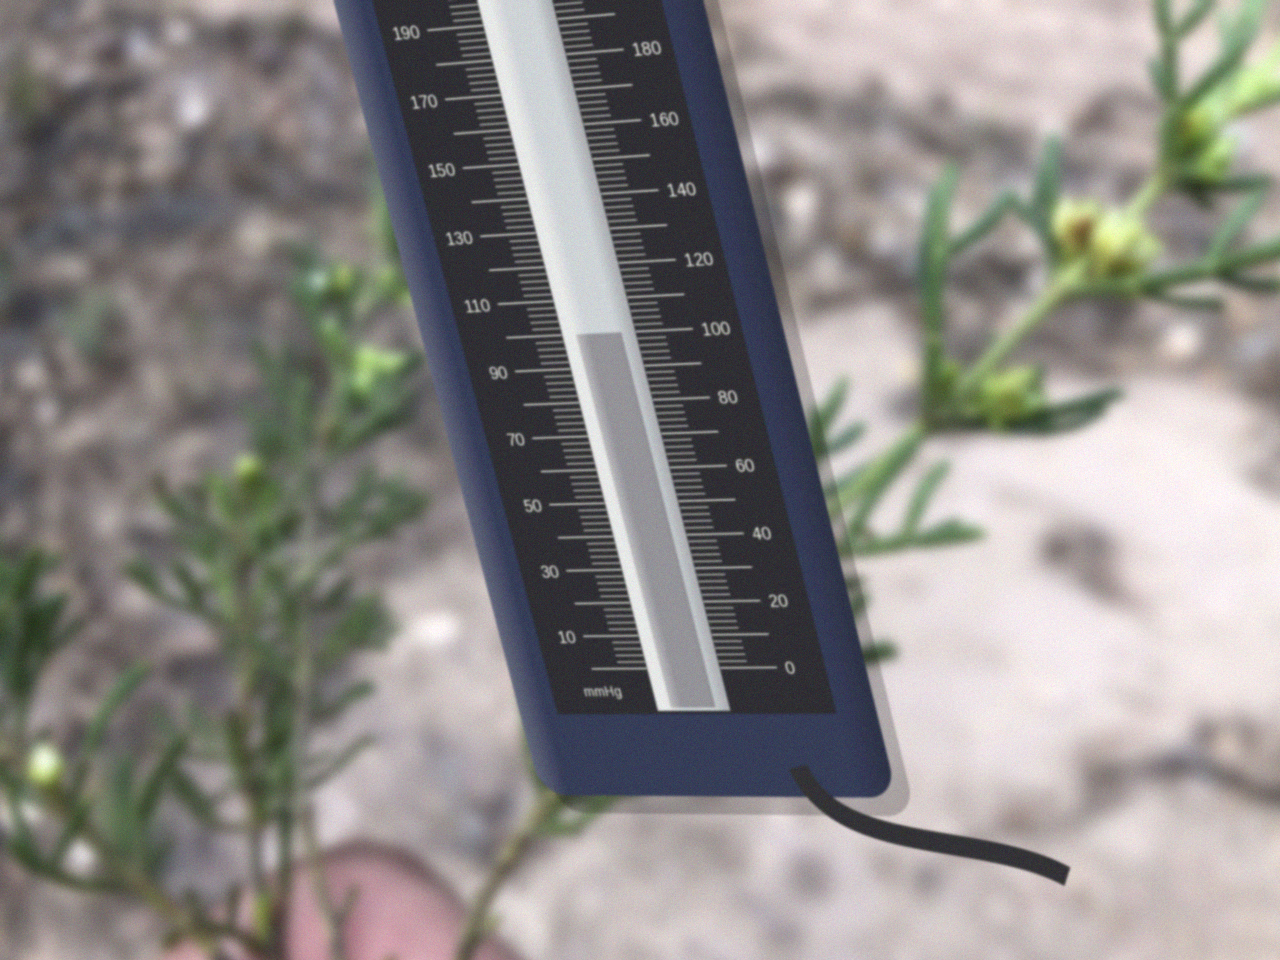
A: 100 mmHg
